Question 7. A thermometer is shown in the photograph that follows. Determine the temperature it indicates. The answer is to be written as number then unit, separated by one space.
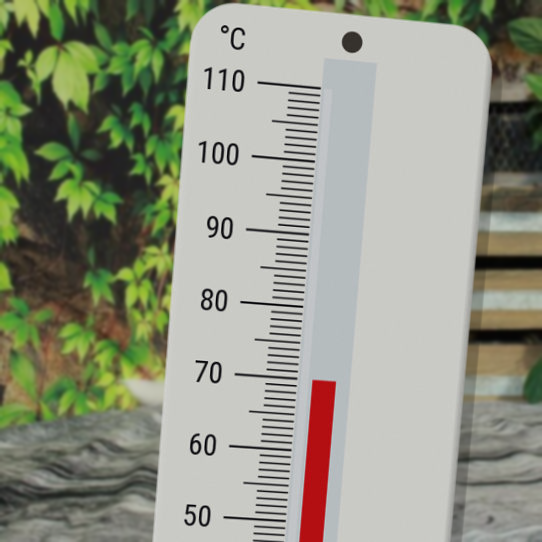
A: 70 °C
